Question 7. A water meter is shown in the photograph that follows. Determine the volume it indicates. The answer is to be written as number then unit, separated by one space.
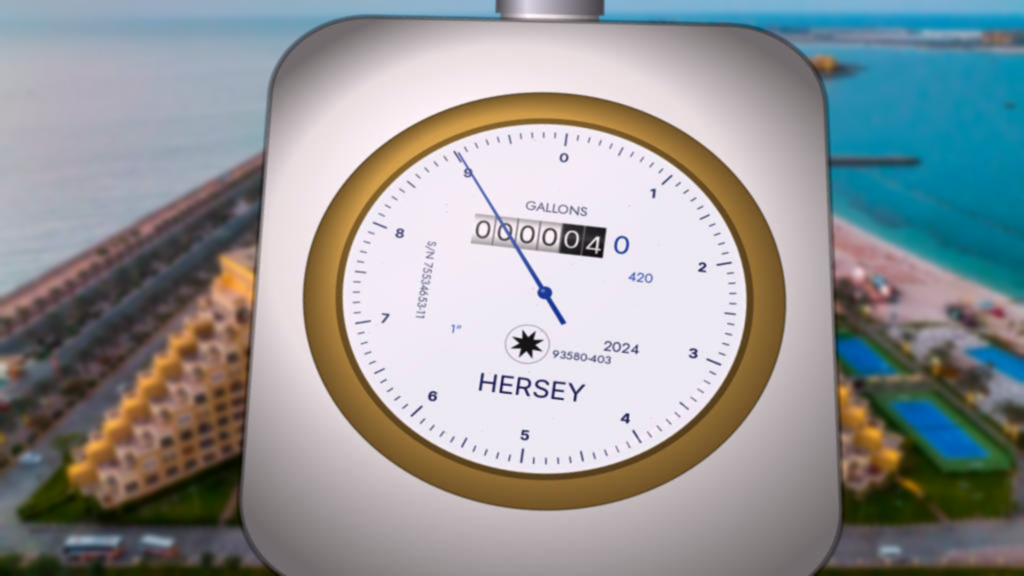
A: 39.0 gal
